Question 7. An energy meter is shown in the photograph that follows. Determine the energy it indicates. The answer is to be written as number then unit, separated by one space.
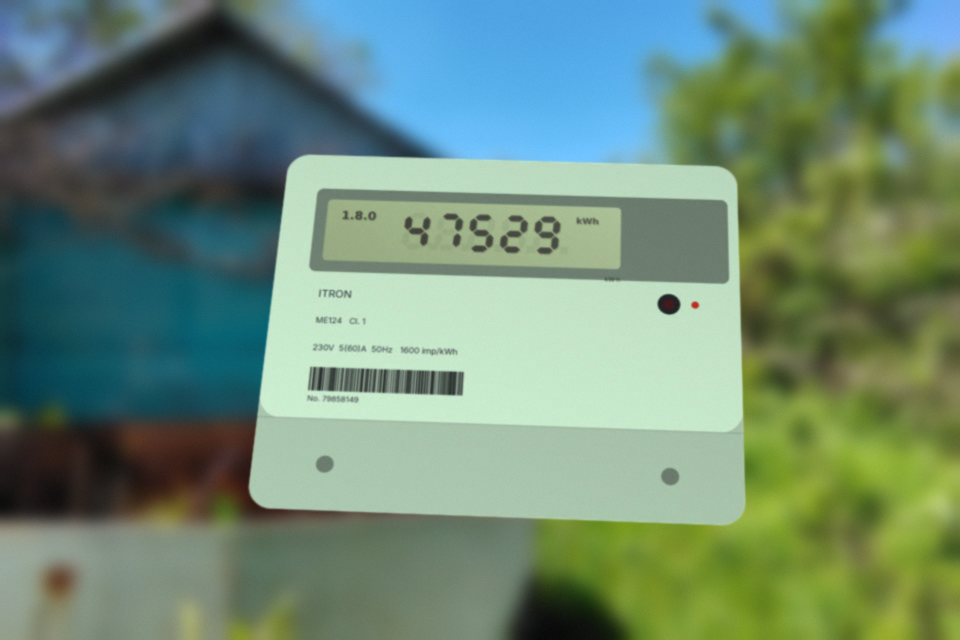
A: 47529 kWh
